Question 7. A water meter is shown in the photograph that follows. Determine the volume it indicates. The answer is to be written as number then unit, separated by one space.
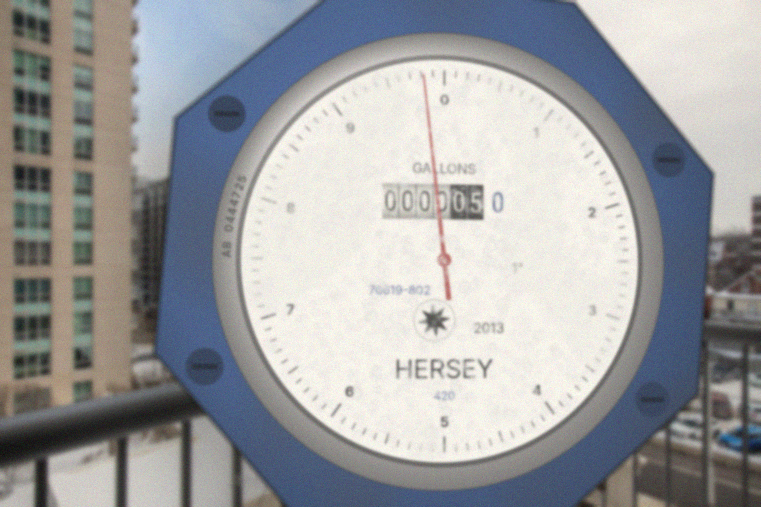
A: 49.8 gal
